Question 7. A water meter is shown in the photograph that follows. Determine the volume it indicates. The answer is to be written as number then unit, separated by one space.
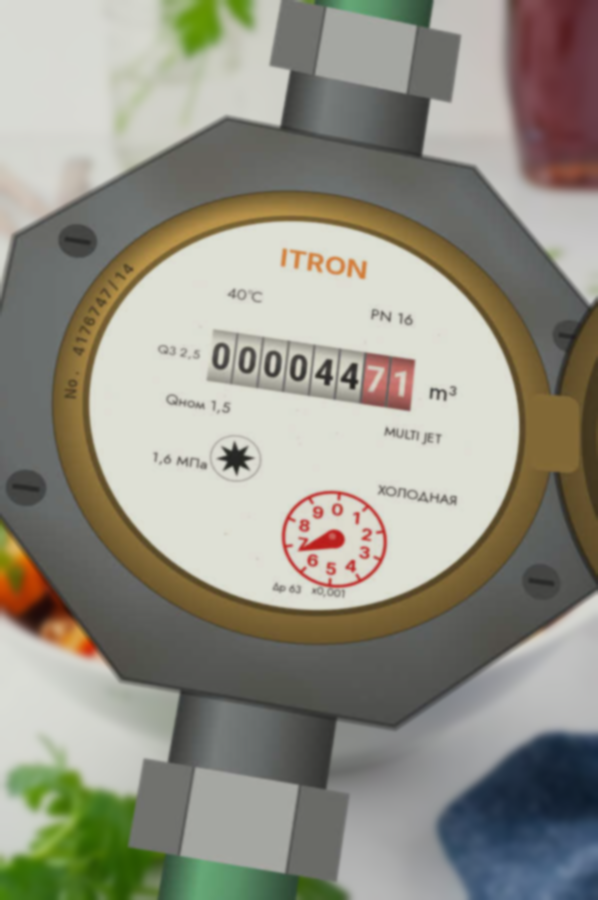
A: 44.716 m³
